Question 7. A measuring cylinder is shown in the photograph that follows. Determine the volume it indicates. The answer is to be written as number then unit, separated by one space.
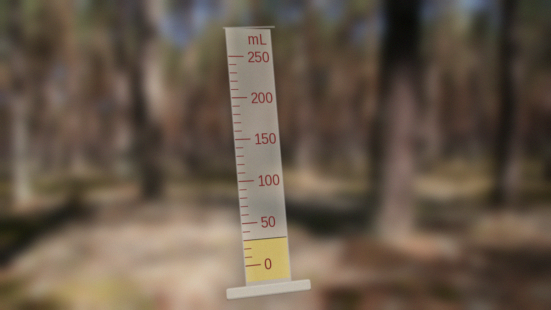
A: 30 mL
